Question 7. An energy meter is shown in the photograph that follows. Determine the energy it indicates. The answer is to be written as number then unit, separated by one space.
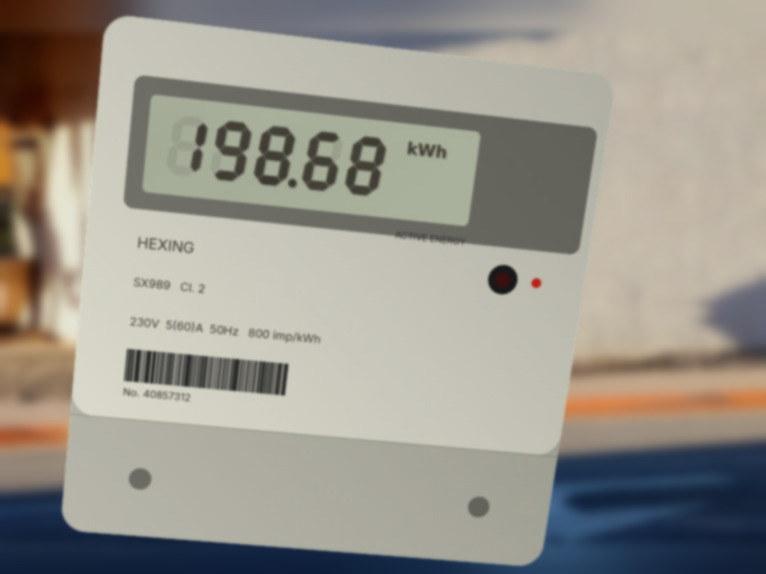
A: 198.68 kWh
